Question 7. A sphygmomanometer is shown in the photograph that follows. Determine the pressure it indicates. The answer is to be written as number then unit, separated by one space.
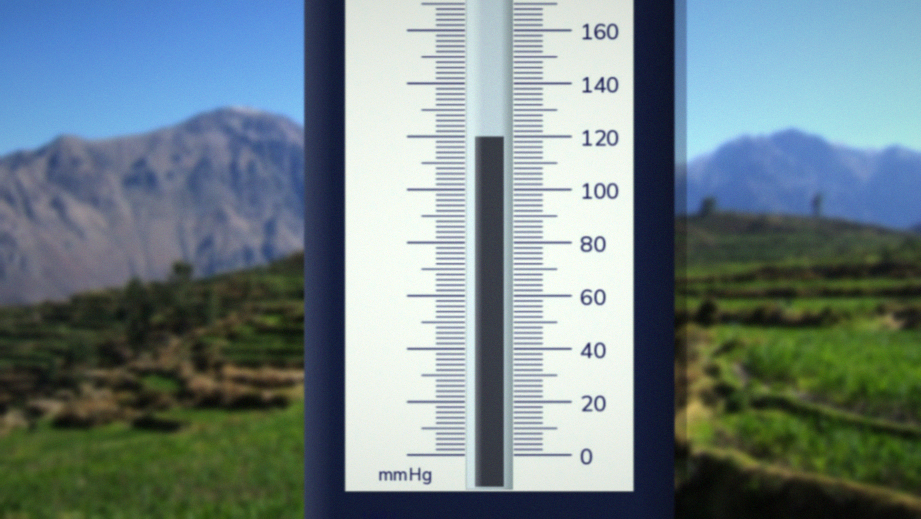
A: 120 mmHg
